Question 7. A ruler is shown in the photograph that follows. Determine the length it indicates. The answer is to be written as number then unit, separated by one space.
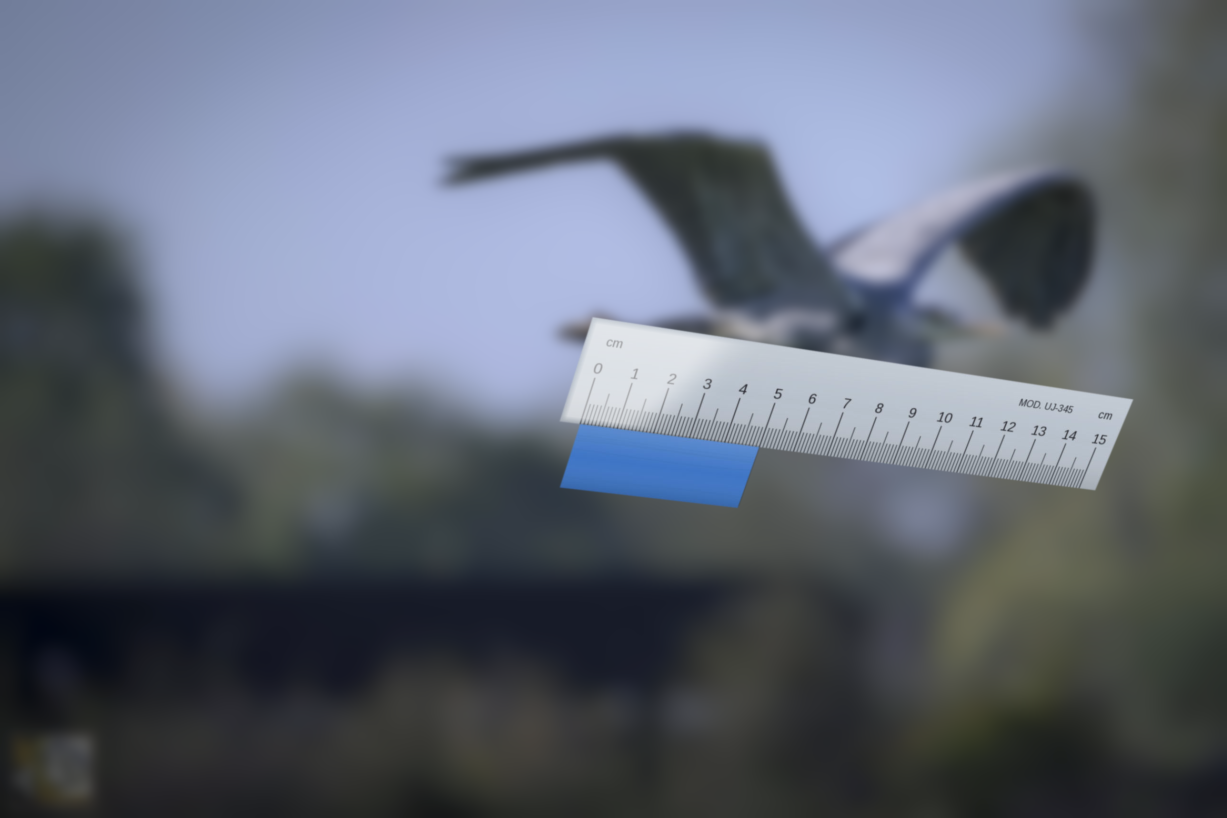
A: 5 cm
